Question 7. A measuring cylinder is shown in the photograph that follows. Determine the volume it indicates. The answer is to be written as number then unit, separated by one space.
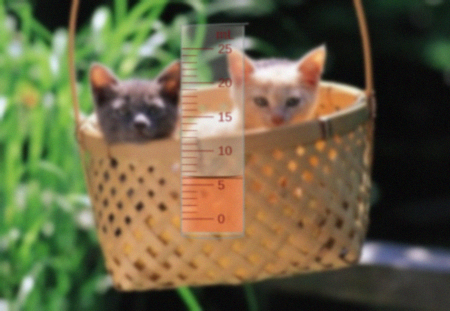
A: 6 mL
